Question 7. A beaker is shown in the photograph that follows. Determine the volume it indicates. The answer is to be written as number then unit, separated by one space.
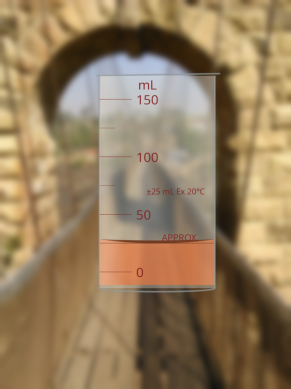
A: 25 mL
